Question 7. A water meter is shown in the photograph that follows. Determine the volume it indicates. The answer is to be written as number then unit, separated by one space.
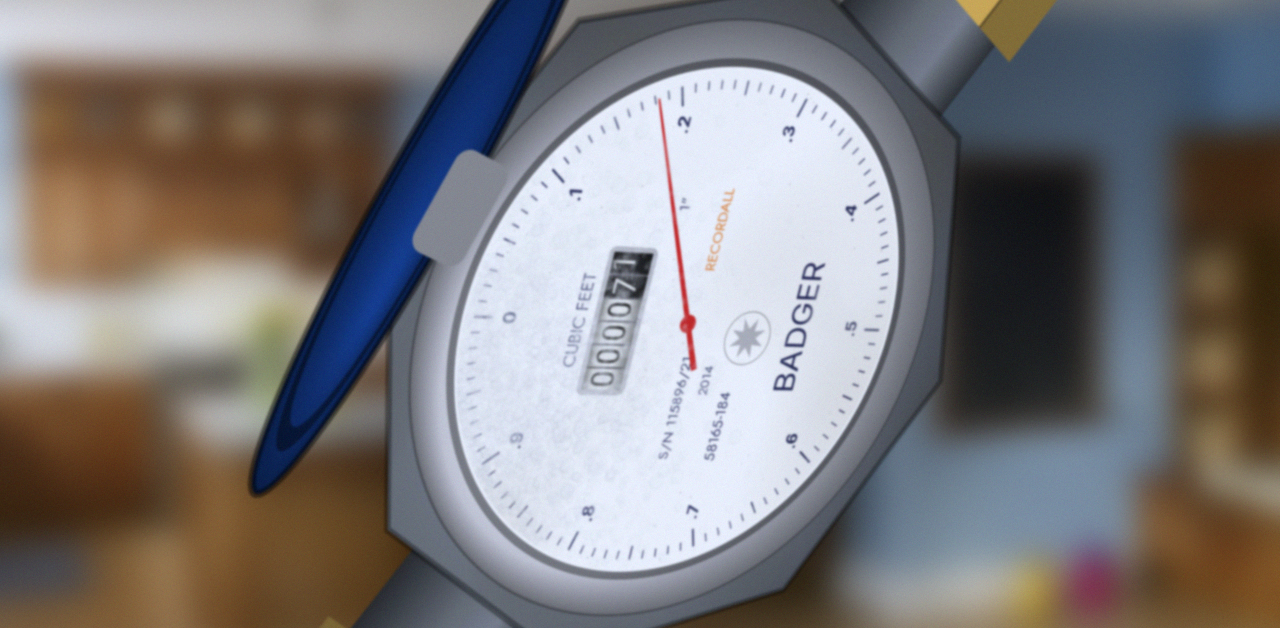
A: 71.18 ft³
